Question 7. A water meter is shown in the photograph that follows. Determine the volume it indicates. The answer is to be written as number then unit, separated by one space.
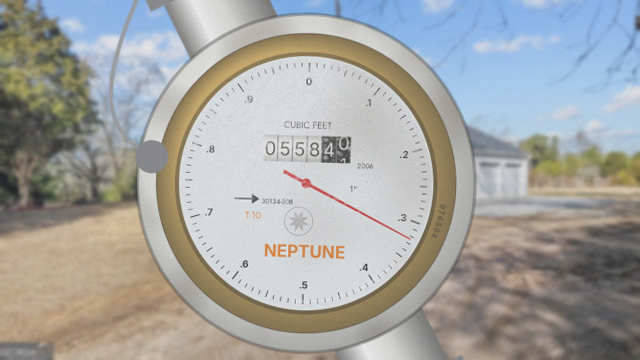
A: 55840.32 ft³
